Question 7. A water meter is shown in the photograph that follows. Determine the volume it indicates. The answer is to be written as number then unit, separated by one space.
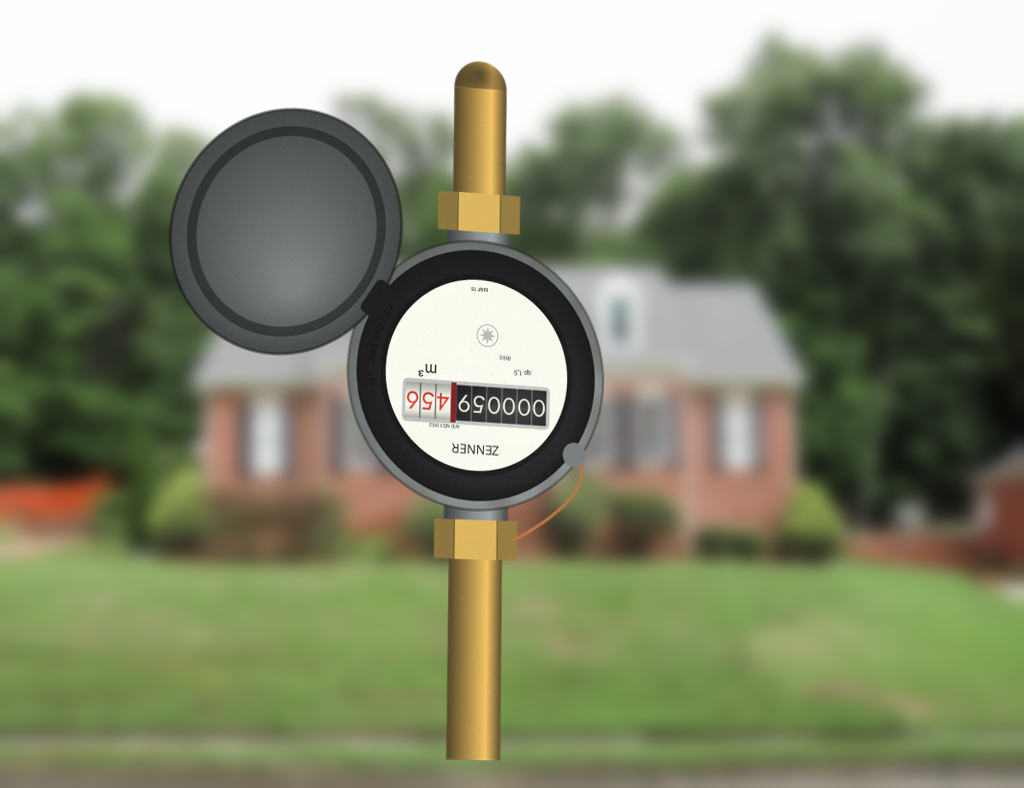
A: 59.456 m³
